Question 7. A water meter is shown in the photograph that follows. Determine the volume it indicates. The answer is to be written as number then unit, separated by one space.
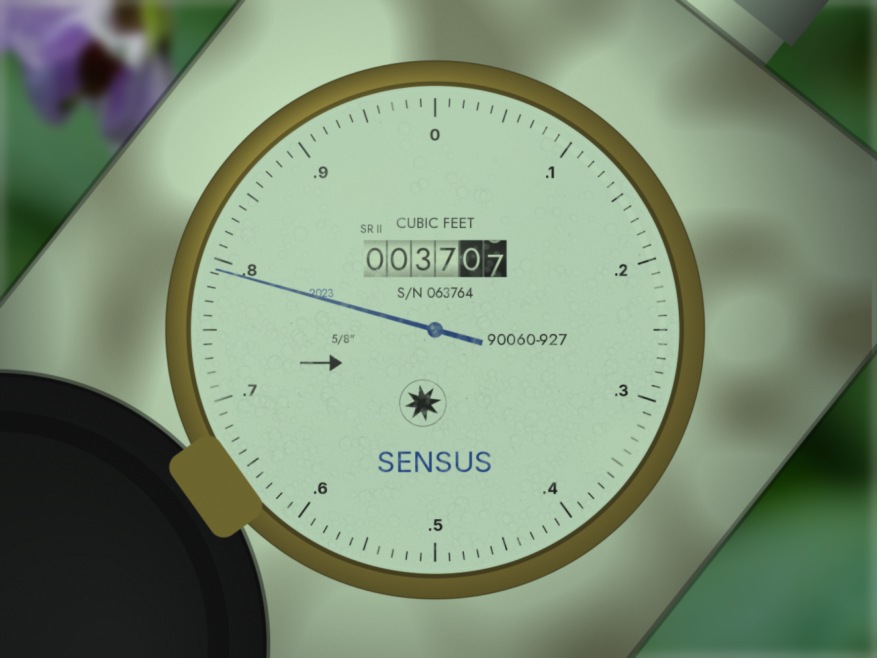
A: 3706.79 ft³
